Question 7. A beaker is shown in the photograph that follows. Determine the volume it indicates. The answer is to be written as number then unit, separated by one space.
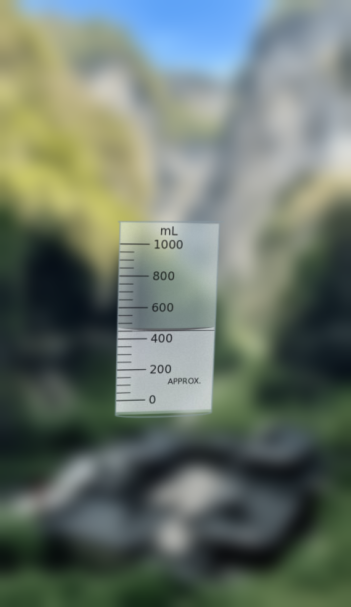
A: 450 mL
